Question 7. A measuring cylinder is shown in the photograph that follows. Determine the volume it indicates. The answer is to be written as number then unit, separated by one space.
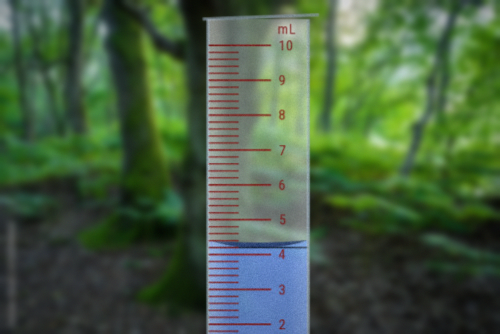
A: 4.2 mL
